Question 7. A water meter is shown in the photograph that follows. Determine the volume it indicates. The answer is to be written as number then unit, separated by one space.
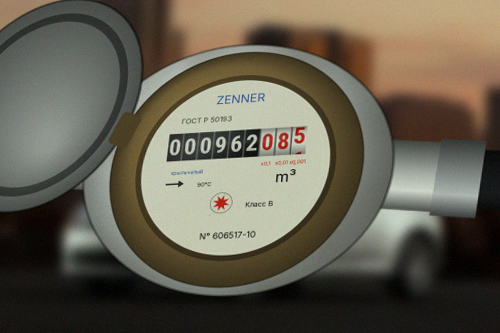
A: 962.085 m³
